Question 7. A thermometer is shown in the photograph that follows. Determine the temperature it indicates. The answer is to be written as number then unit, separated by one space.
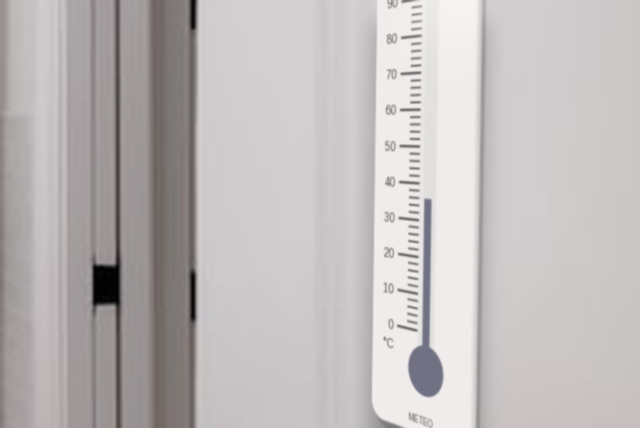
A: 36 °C
